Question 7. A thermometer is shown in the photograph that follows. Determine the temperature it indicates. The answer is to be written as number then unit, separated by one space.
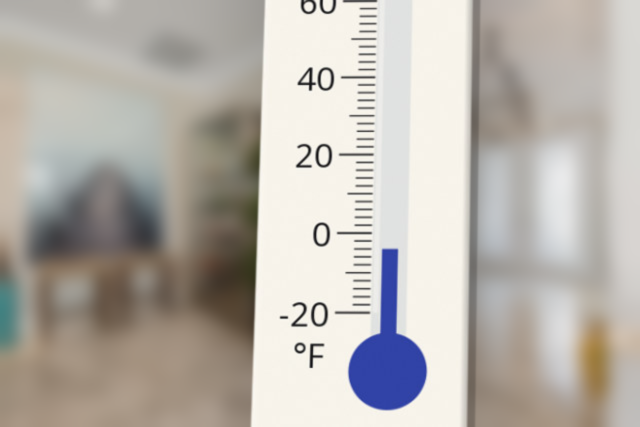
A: -4 °F
